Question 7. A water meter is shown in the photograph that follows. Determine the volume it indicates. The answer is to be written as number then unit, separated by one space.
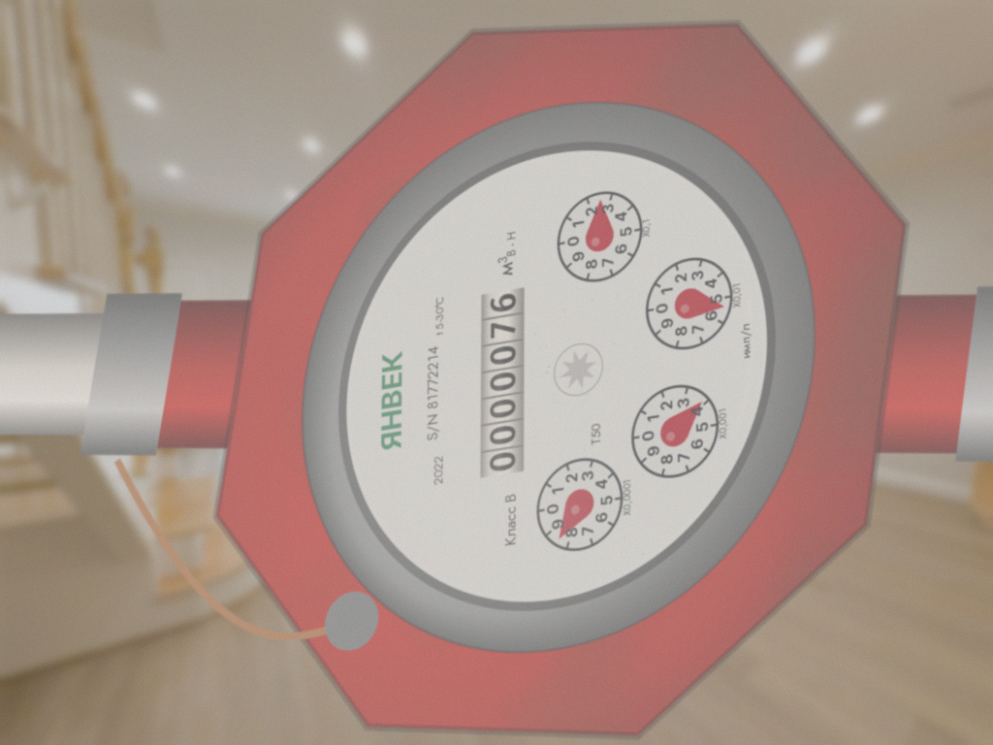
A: 76.2538 m³
